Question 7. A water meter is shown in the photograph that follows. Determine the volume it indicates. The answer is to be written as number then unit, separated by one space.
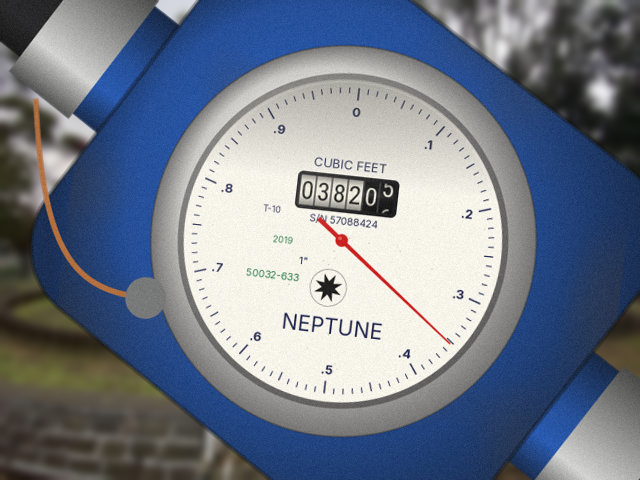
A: 38205.35 ft³
